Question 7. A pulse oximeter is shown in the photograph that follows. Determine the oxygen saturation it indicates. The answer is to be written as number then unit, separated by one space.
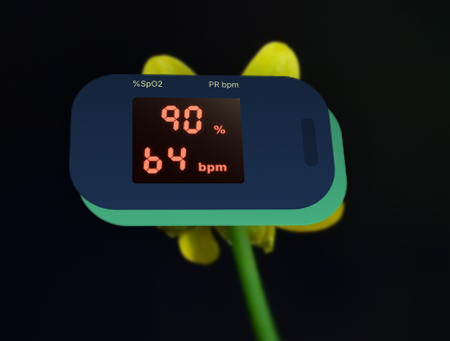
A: 90 %
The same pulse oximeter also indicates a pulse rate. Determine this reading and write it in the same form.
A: 64 bpm
